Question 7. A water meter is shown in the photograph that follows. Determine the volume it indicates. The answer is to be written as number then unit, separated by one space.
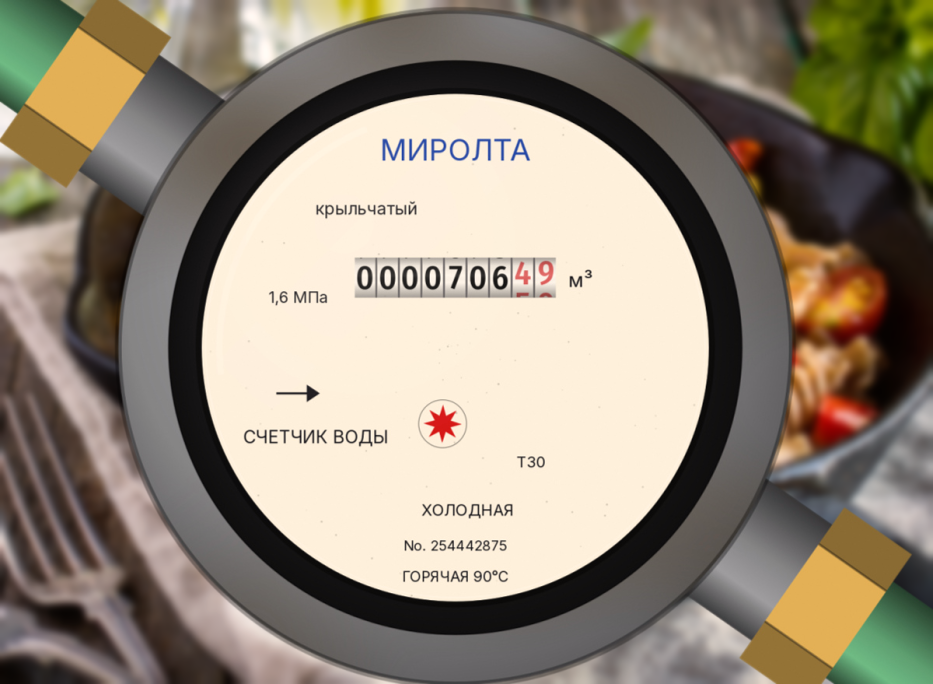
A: 706.49 m³
